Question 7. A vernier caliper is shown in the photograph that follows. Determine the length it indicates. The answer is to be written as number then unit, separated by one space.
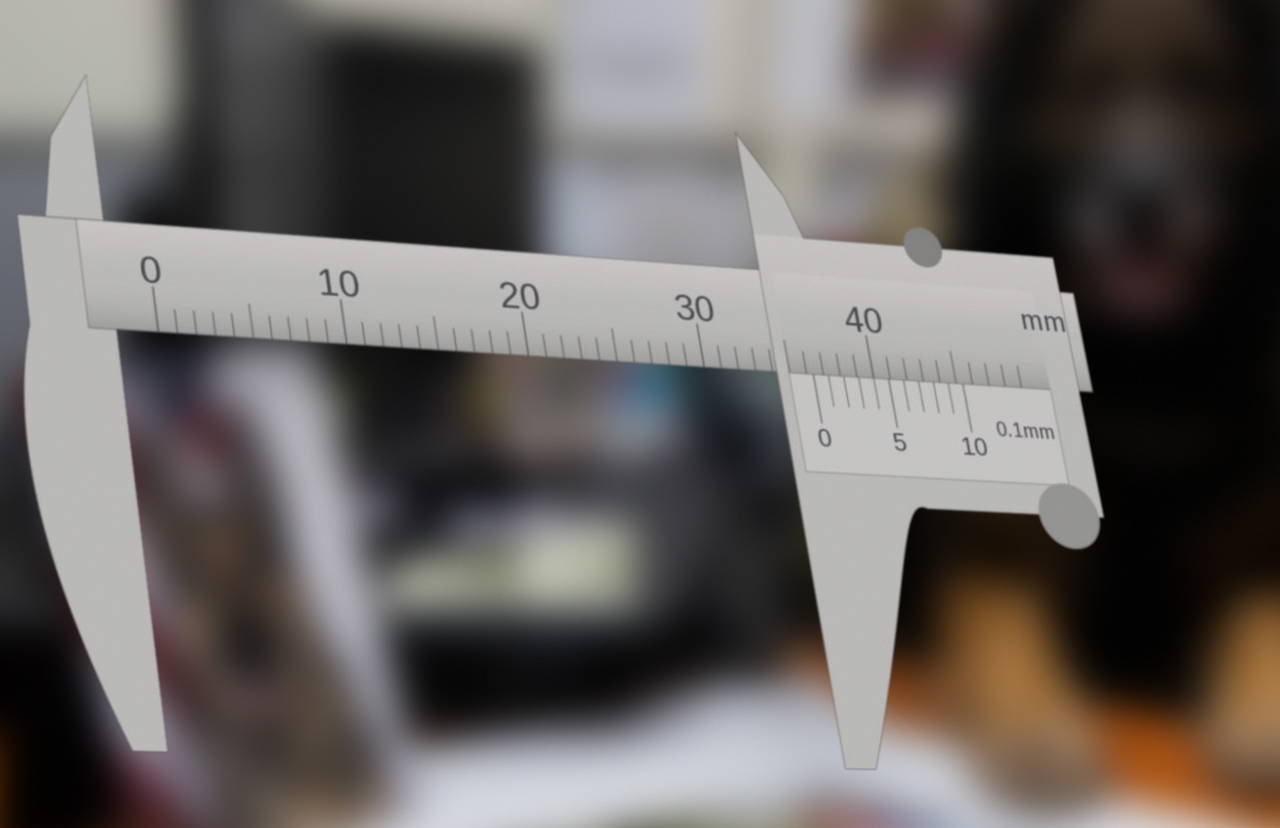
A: 36.4 mm
